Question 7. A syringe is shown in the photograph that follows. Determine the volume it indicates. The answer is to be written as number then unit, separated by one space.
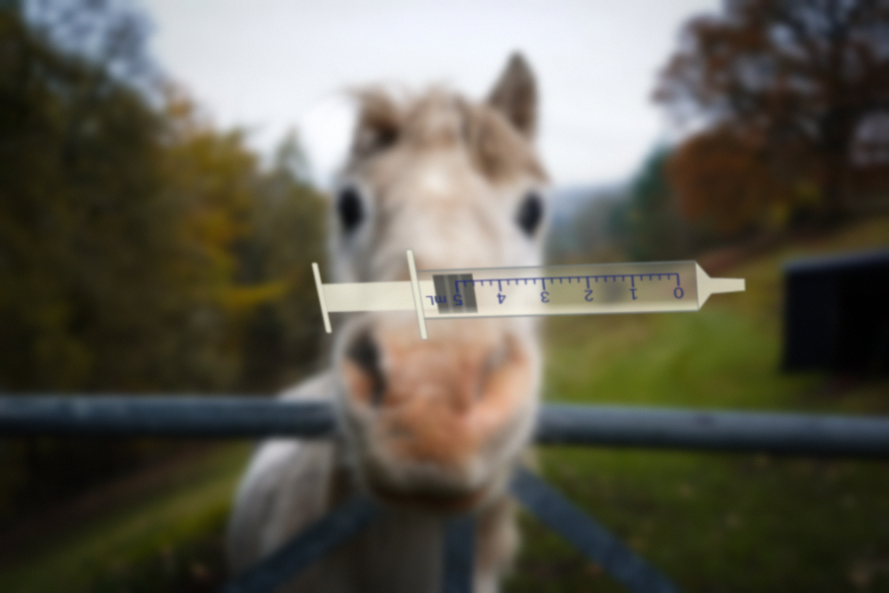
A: 4.6 mL
